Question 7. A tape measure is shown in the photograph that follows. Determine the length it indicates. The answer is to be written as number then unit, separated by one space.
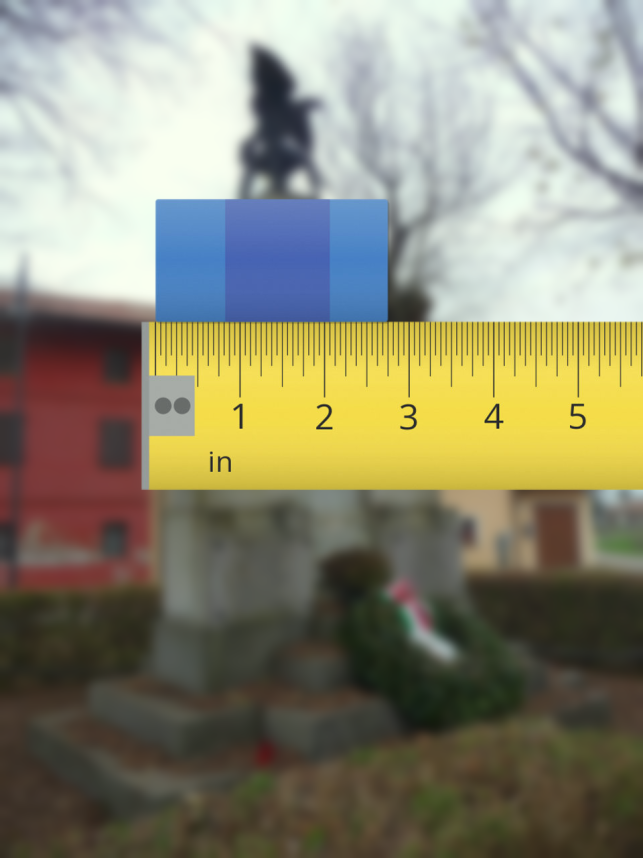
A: 2.75 in
